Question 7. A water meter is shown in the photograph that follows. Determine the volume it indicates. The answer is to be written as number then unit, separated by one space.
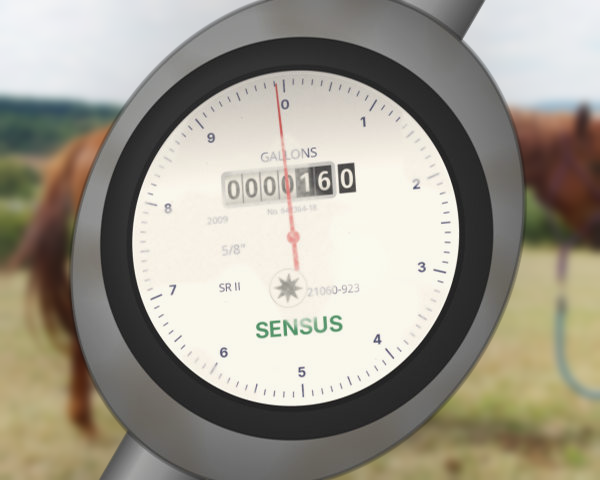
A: 159.9 gal
